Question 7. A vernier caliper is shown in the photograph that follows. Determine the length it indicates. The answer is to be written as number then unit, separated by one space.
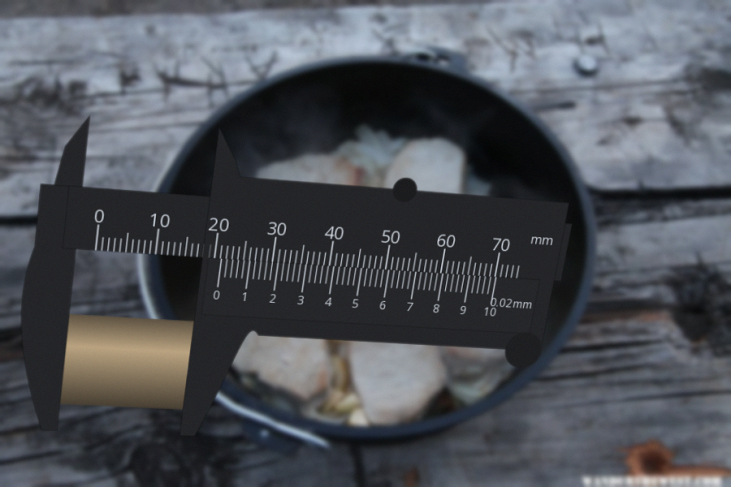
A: 21.2 mm
